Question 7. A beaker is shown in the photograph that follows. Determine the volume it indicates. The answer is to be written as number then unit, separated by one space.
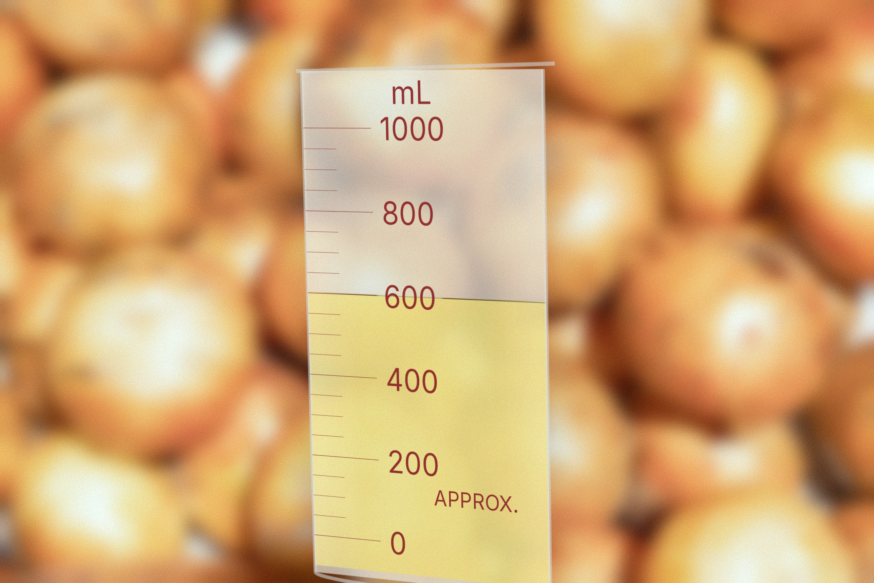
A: 600 mL
